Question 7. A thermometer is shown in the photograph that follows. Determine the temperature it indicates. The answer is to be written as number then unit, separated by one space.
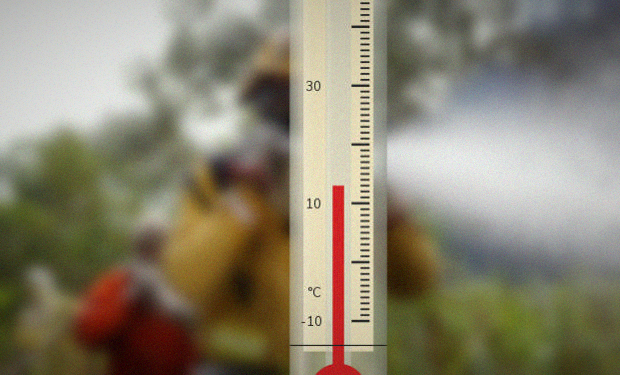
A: 13 °C
